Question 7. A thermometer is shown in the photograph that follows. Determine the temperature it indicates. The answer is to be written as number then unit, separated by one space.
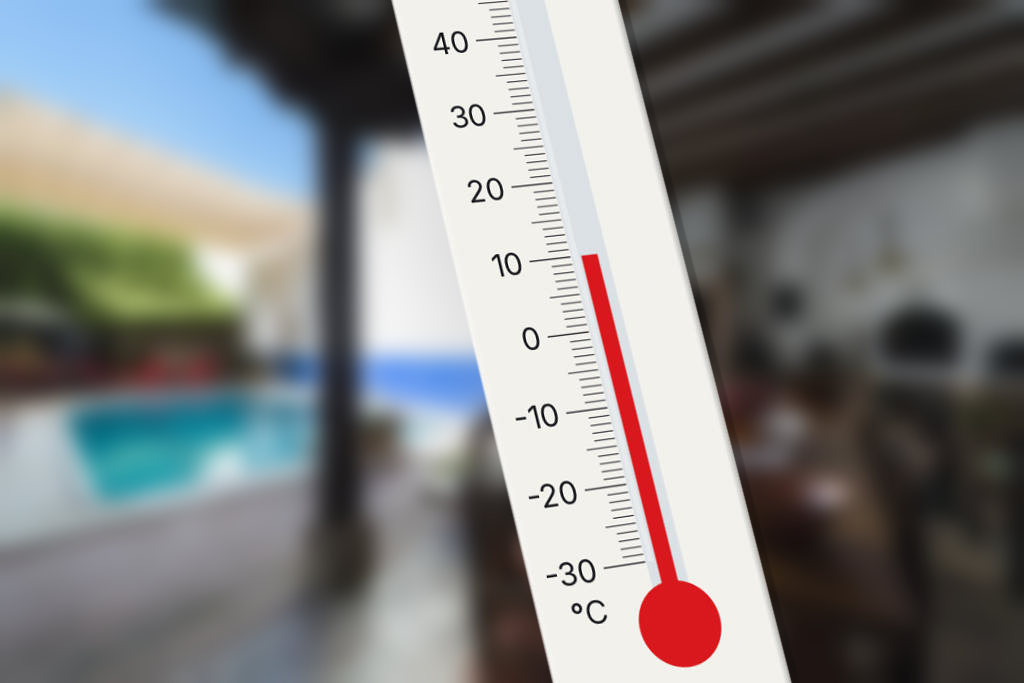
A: 10 °C
